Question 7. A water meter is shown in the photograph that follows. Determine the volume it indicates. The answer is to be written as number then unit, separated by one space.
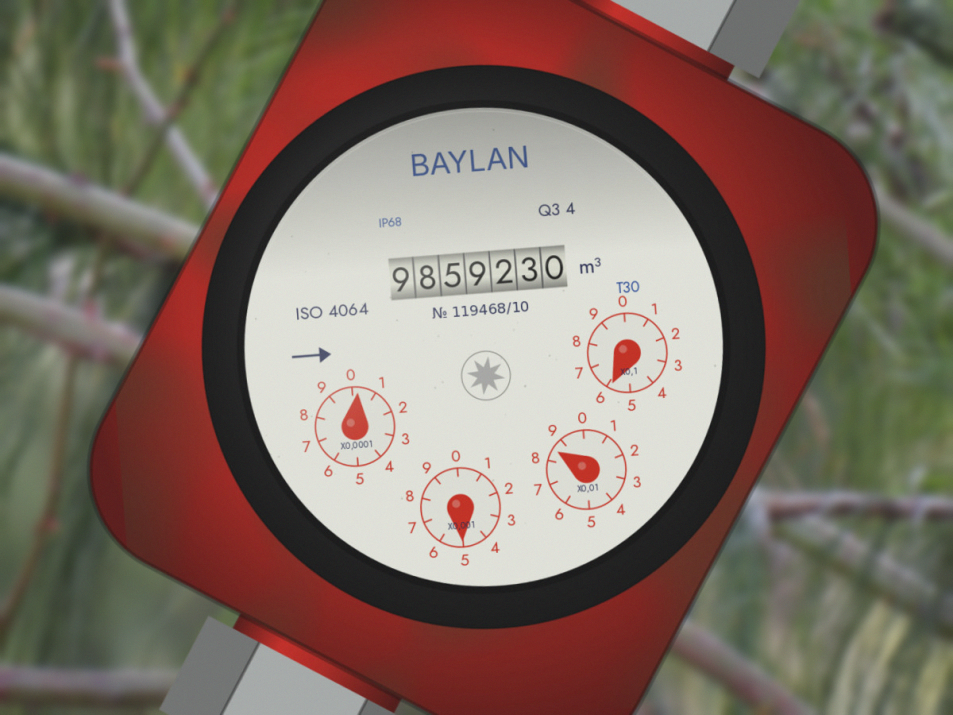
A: 9859230.5850 m³
